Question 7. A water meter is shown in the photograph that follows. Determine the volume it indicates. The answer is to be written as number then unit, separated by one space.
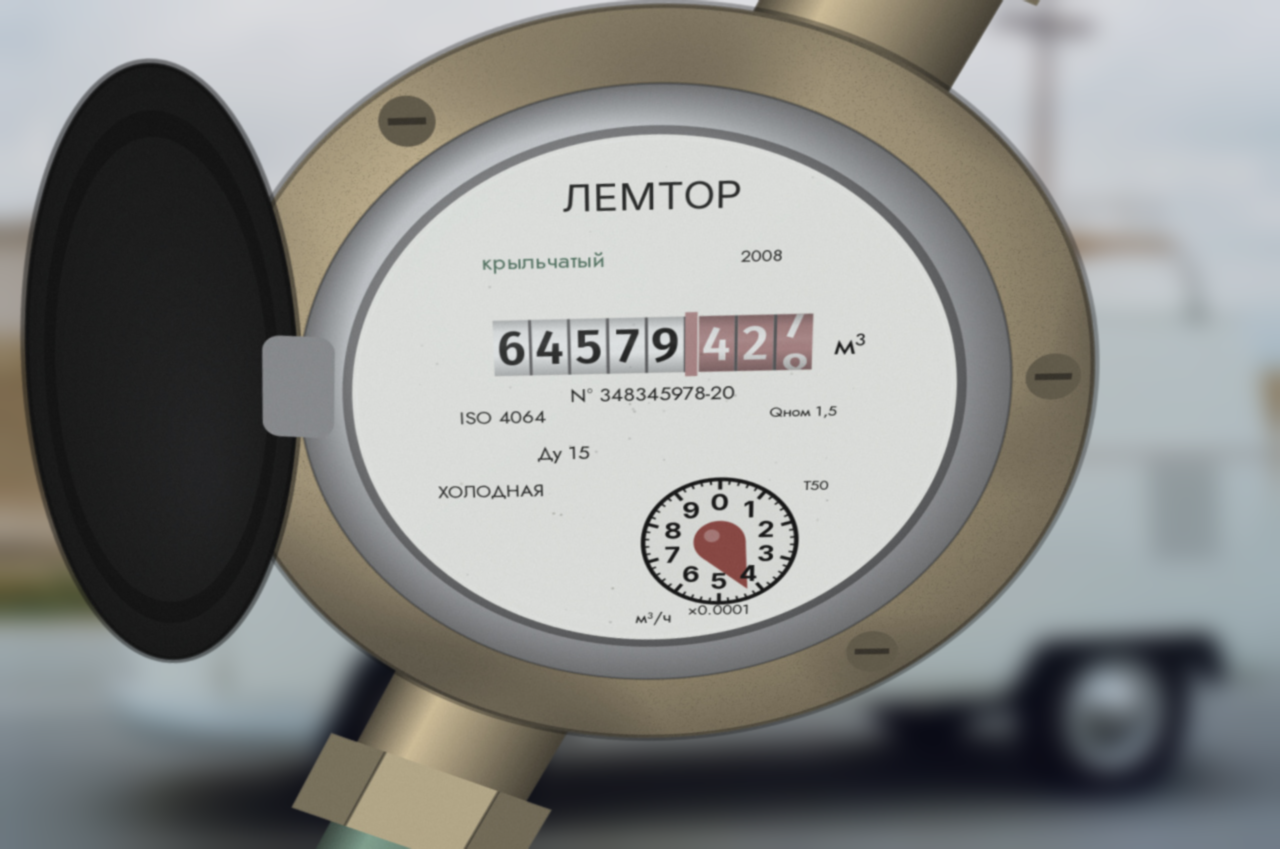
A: 64579.4274 m³
